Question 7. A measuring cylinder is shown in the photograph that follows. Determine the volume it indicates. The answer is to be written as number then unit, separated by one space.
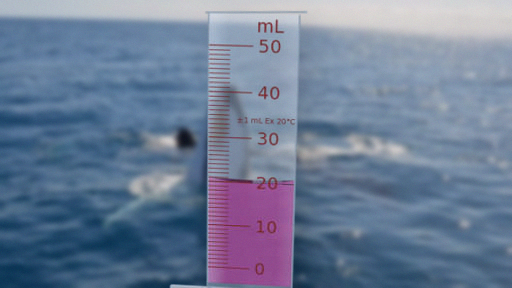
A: 20 mL
